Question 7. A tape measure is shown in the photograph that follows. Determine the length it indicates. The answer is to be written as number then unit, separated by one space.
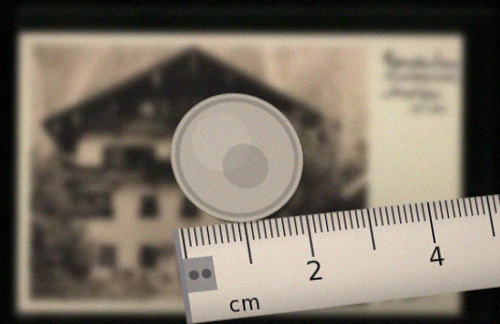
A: 2.1 cm
